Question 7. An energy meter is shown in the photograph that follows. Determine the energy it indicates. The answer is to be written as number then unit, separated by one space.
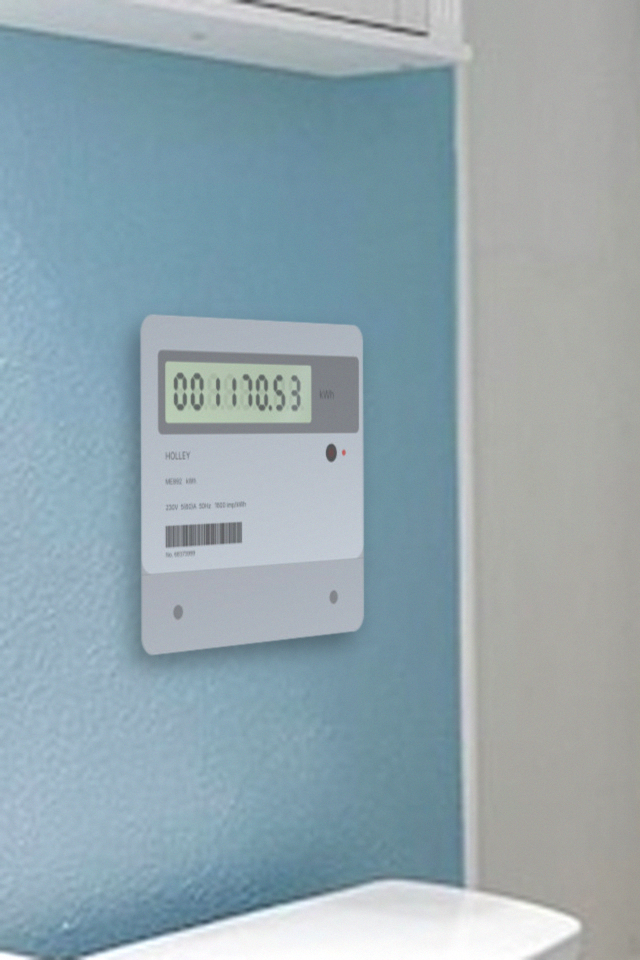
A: 1170.53 kWh
